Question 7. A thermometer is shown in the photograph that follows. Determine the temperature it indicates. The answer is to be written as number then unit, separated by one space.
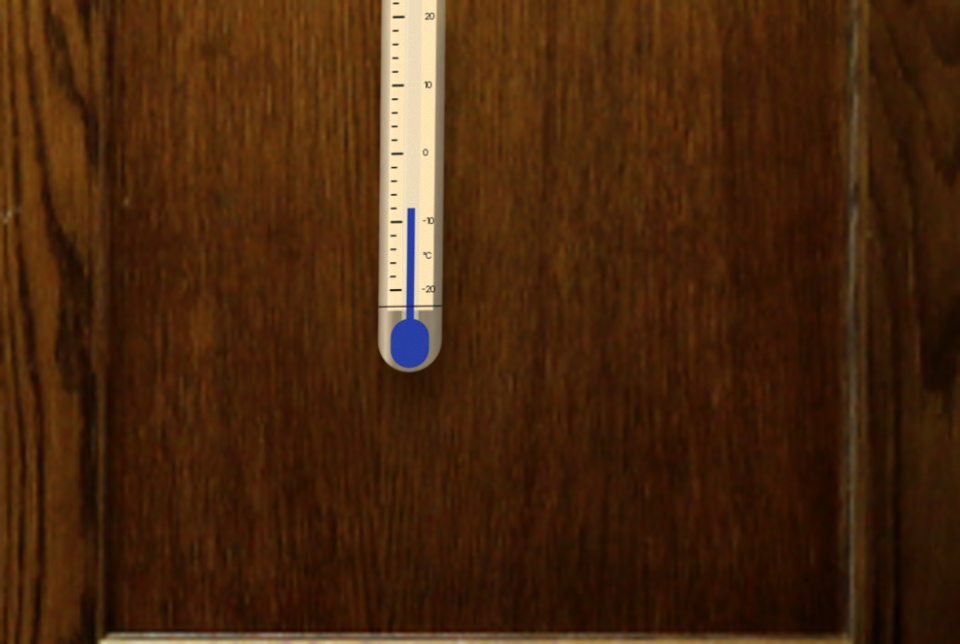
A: -8 °C
